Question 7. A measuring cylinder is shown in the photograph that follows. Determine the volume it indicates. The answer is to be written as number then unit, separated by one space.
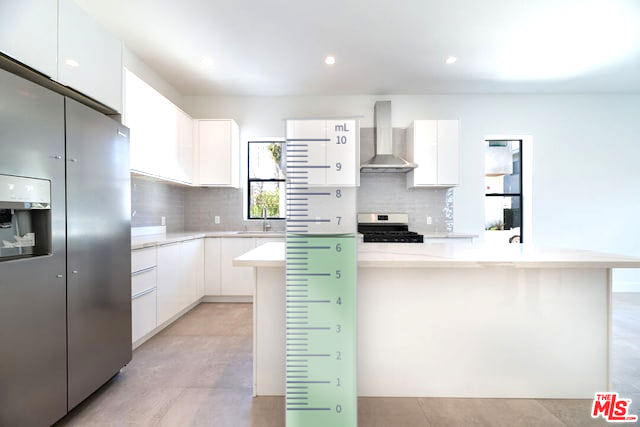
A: 6.4 mL
